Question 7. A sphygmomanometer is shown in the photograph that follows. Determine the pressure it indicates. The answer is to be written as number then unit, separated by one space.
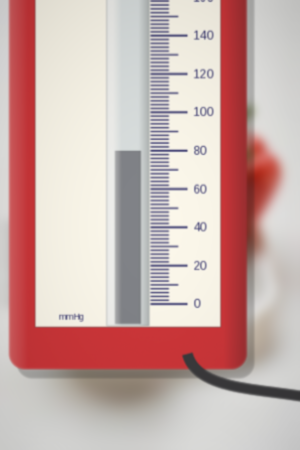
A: 80 mmHg
